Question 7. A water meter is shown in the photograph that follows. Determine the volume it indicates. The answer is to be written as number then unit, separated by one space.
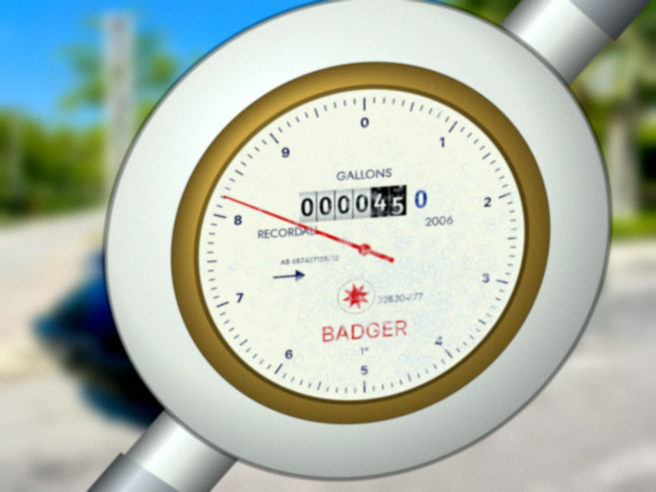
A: 448.2 gal
